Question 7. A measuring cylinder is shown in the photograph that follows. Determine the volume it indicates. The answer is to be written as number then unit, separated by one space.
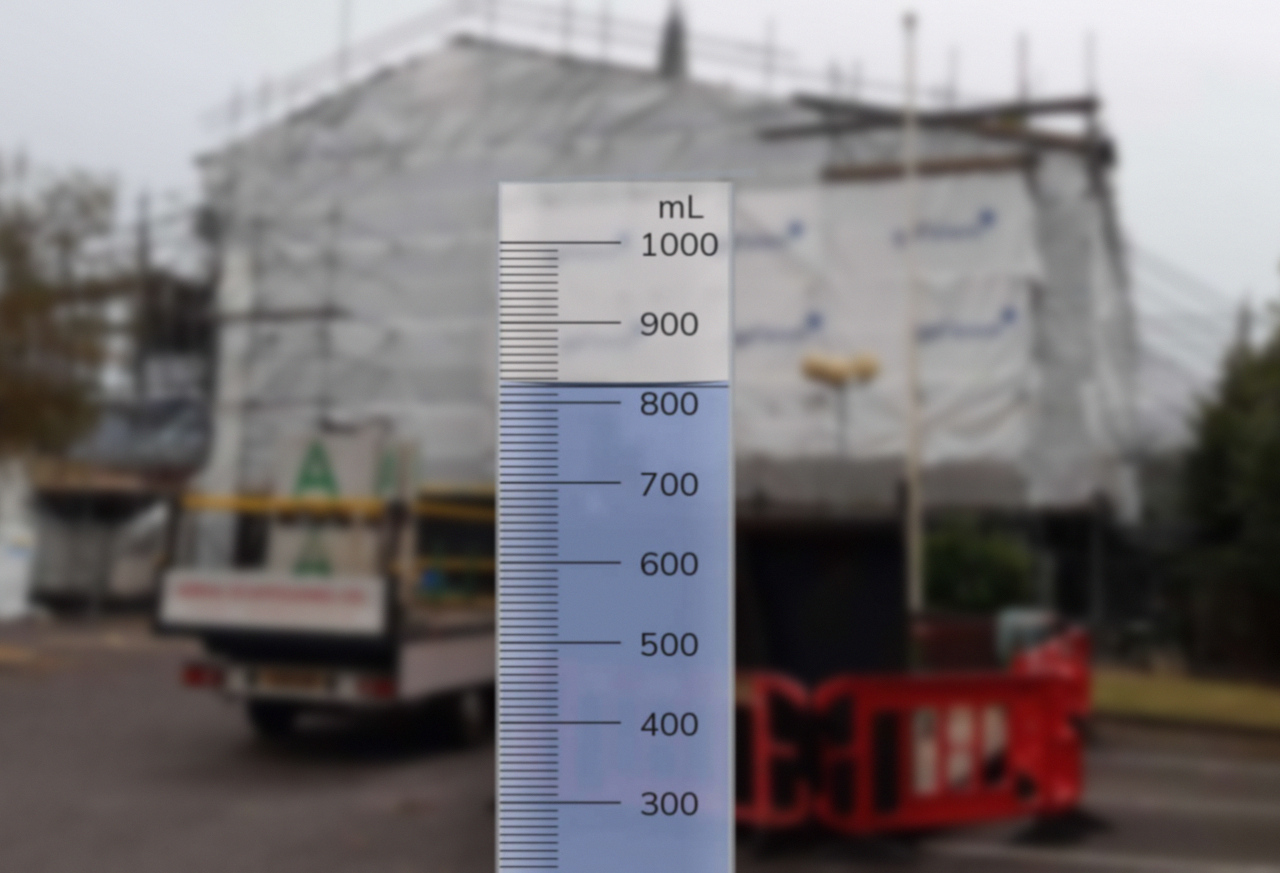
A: 820 mL
